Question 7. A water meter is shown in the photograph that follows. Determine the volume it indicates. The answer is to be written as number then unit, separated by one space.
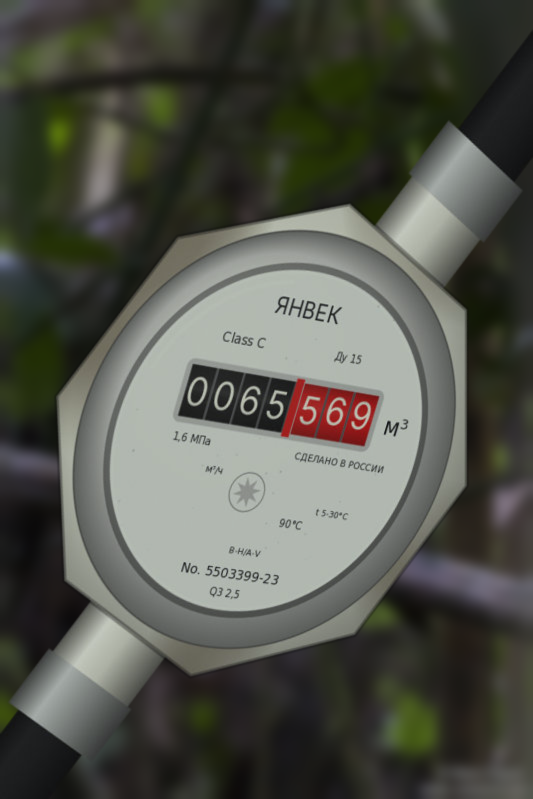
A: 65.569 m³
